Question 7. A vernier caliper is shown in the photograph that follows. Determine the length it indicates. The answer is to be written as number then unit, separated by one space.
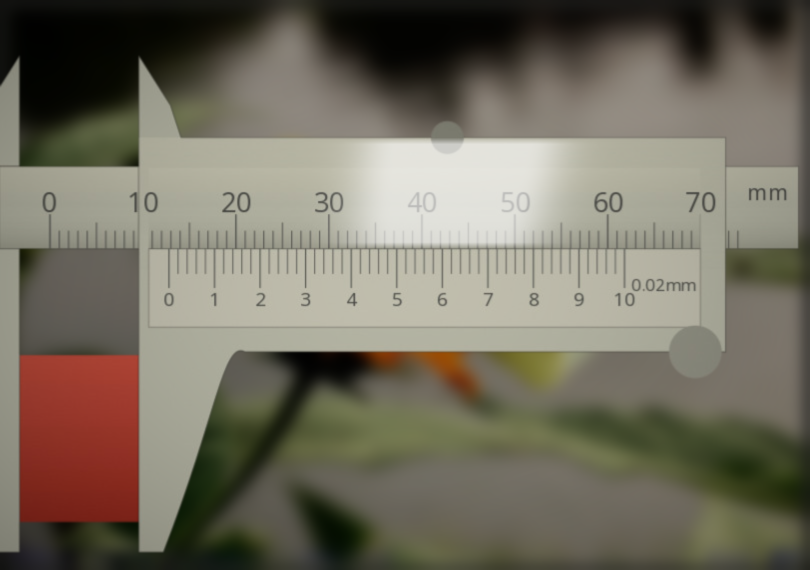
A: 12.8 mm
